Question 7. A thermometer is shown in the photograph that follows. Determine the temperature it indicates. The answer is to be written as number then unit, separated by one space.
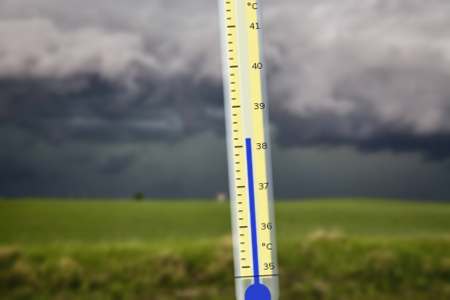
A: 38.2 °C
